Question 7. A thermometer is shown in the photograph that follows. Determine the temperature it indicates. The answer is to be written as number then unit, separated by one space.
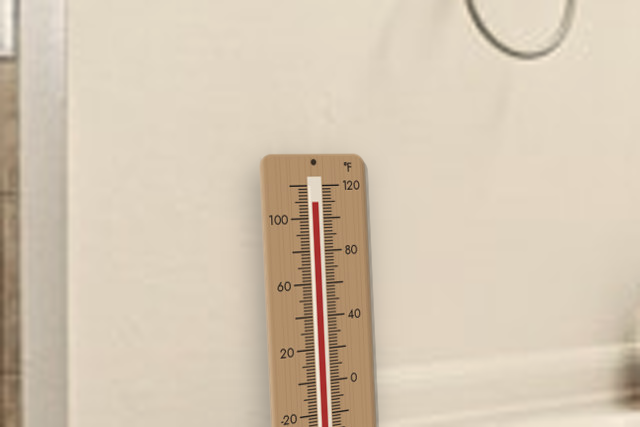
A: 110 °F
